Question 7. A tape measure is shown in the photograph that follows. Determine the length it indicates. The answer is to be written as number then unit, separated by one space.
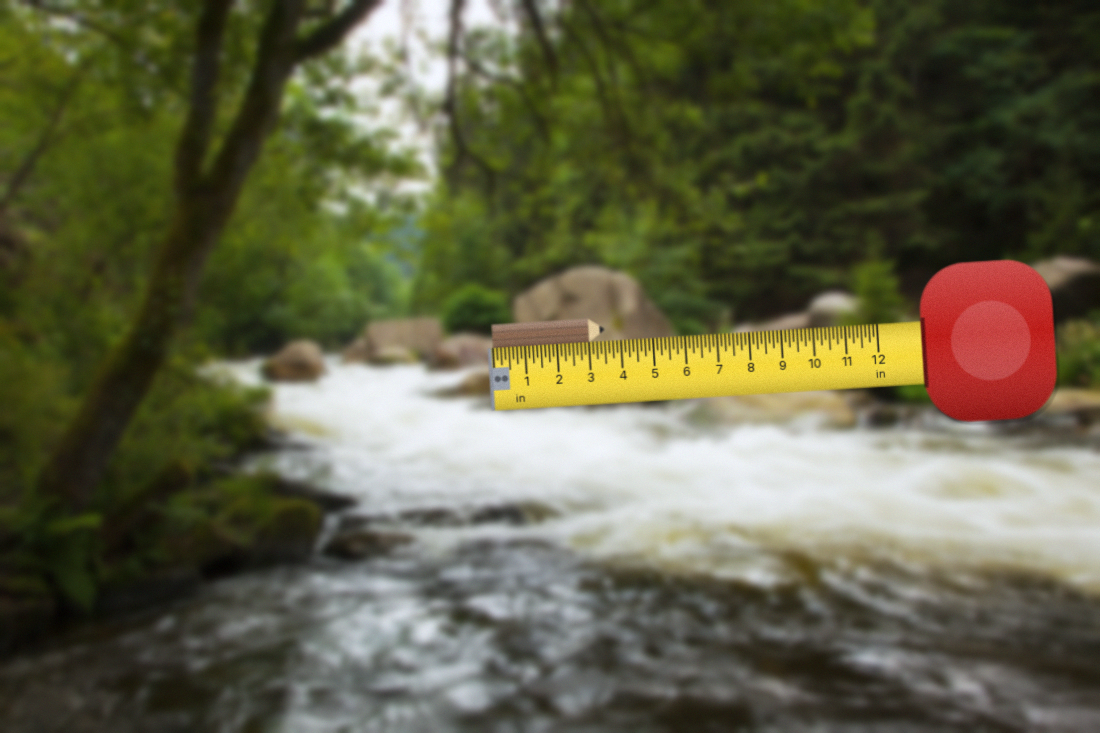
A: 3.5 in
